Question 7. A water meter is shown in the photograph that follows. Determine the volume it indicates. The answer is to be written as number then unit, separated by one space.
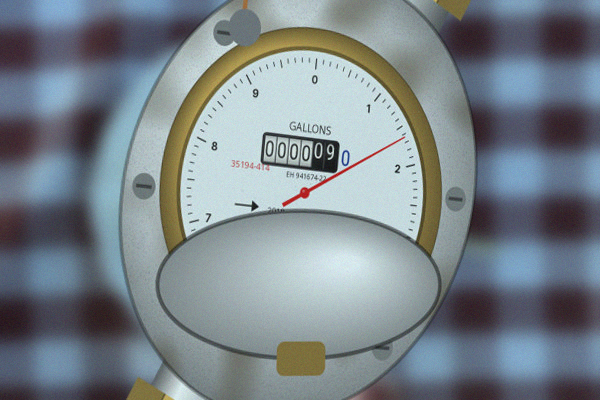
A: 91.6 gal
